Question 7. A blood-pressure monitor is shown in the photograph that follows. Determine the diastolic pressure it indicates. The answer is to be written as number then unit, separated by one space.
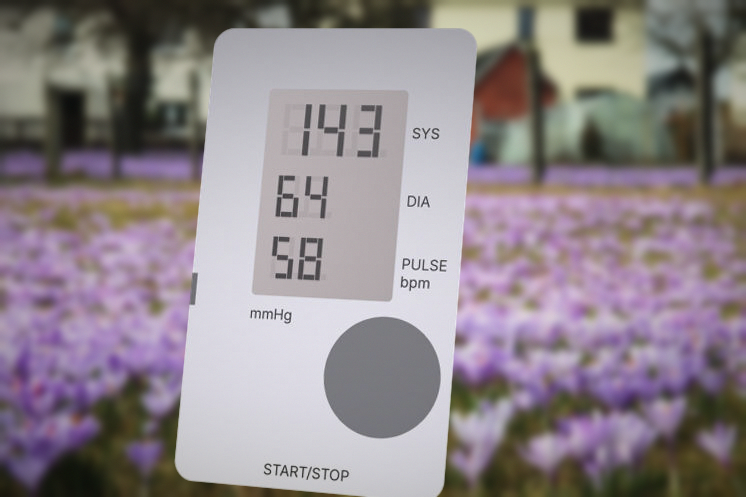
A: 64 mmHg
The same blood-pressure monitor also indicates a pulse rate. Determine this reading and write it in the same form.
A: 58 bpm
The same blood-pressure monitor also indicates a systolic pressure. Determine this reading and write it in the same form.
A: 143 mmHg
